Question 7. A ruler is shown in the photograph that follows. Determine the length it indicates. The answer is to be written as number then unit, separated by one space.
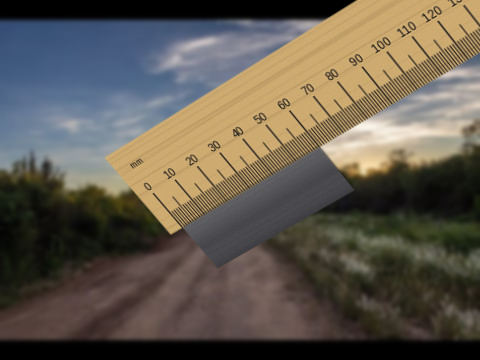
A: 60 mm
